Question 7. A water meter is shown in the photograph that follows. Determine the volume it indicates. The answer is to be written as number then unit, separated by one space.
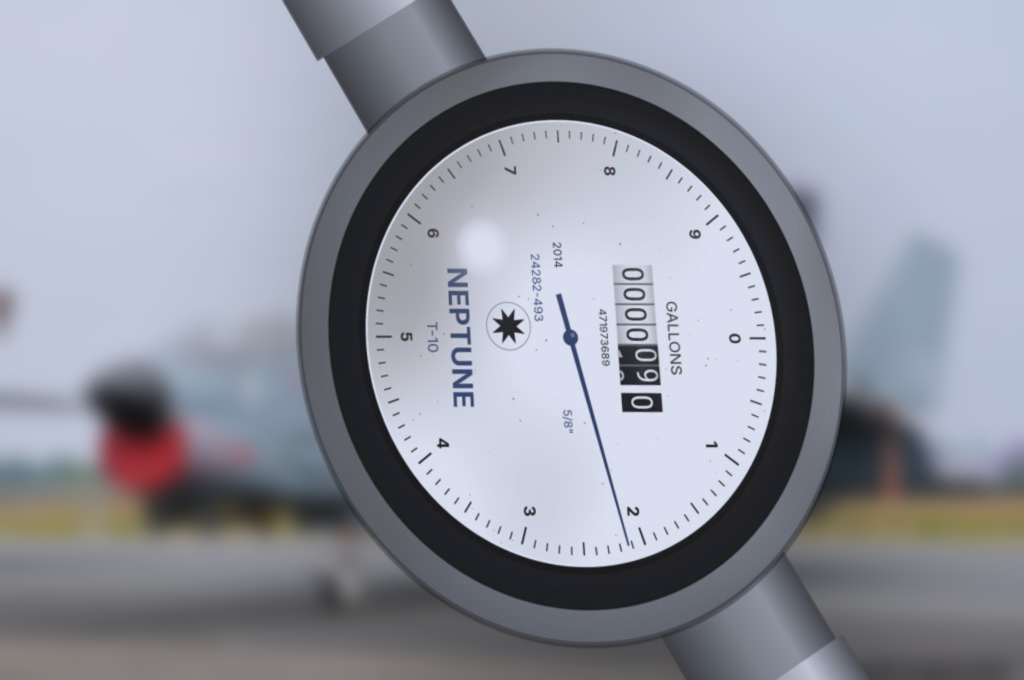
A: 92.1 gal
